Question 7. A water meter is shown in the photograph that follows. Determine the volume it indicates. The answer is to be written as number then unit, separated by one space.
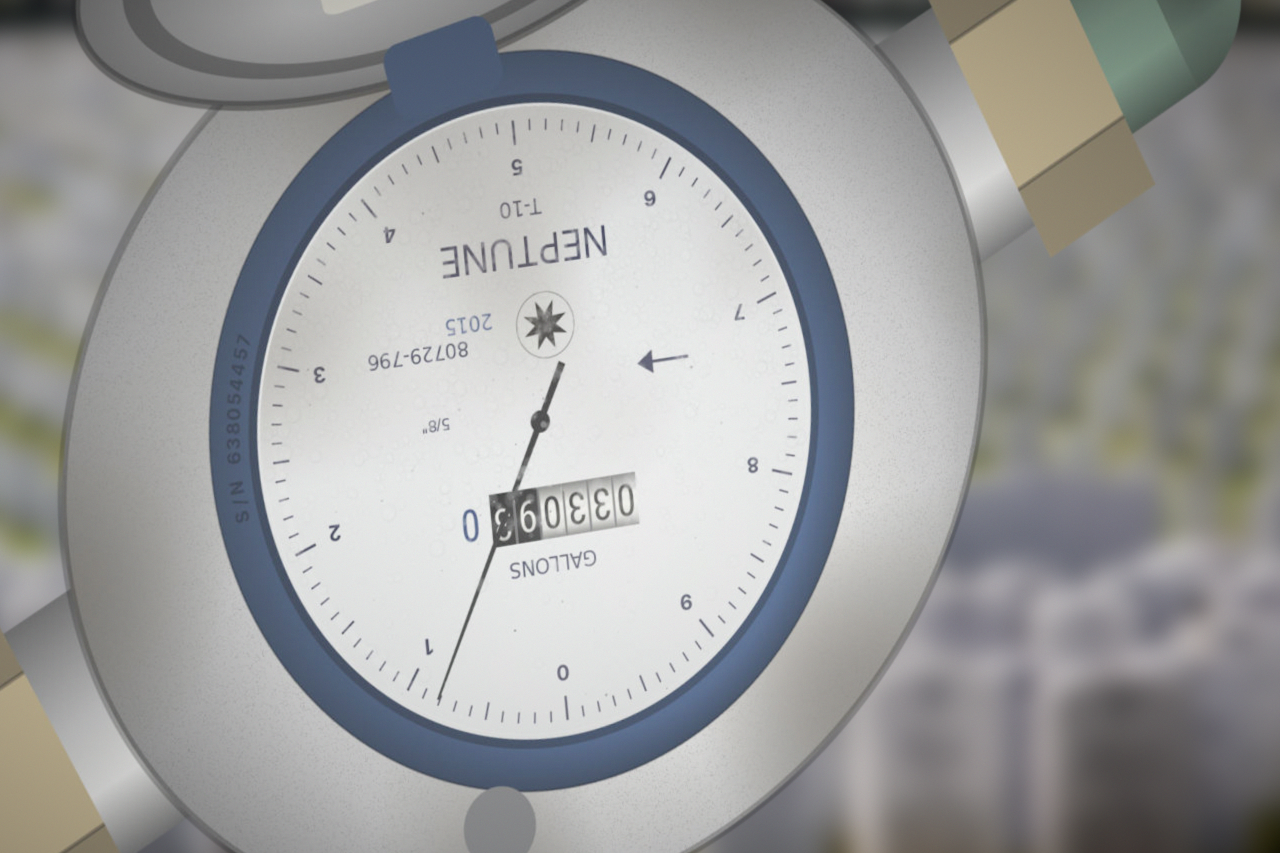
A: 330930.8 gal
